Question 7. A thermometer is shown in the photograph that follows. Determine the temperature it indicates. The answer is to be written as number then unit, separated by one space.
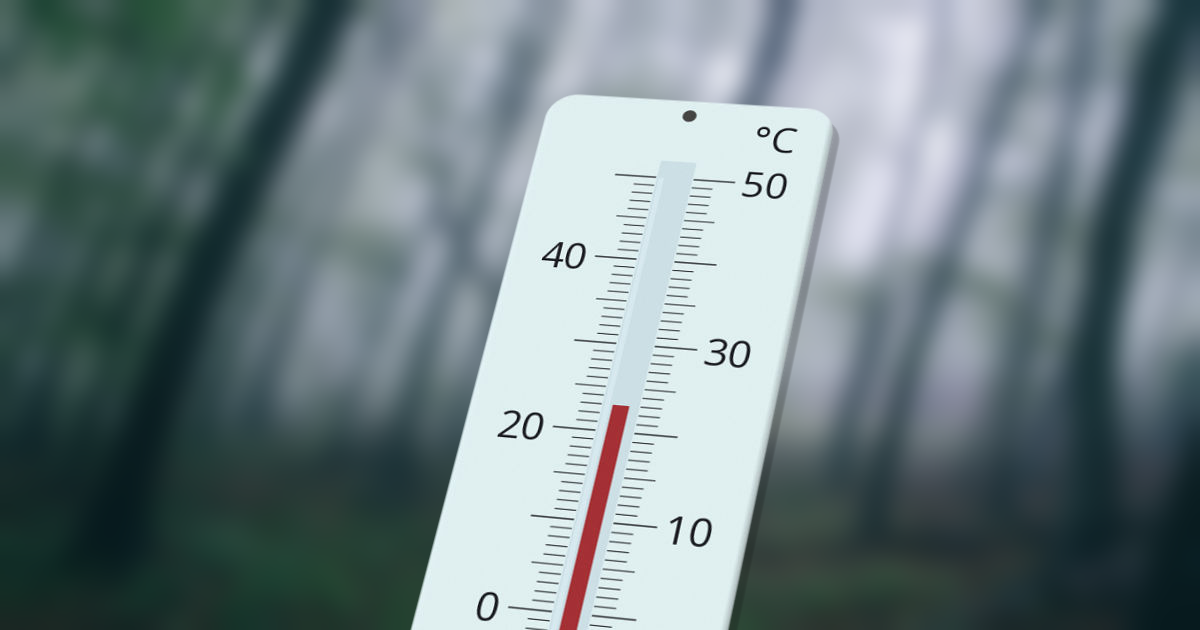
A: 23 °C
